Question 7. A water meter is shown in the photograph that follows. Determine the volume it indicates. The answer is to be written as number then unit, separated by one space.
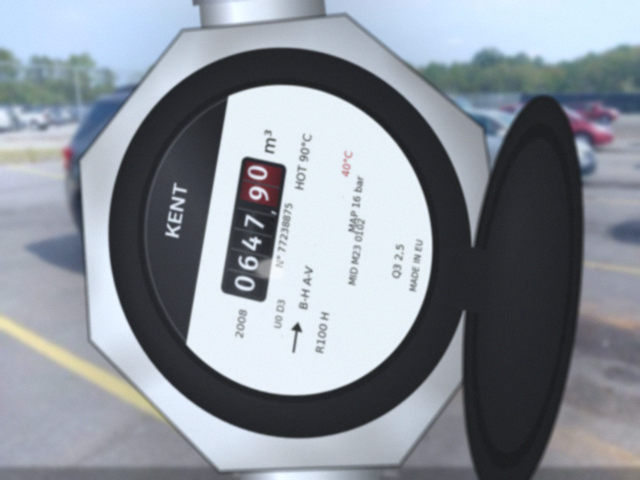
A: 647.90 m³
